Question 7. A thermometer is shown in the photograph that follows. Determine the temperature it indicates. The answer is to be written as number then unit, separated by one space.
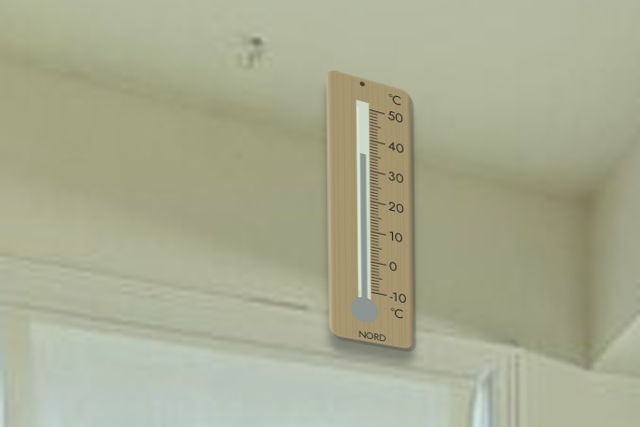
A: 35 °C
